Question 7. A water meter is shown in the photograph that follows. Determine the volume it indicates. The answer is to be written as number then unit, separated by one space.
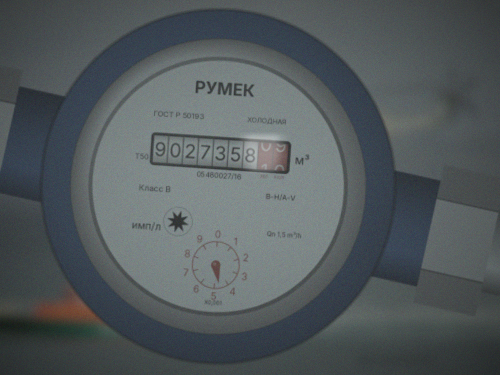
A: 9027358.094 m³
